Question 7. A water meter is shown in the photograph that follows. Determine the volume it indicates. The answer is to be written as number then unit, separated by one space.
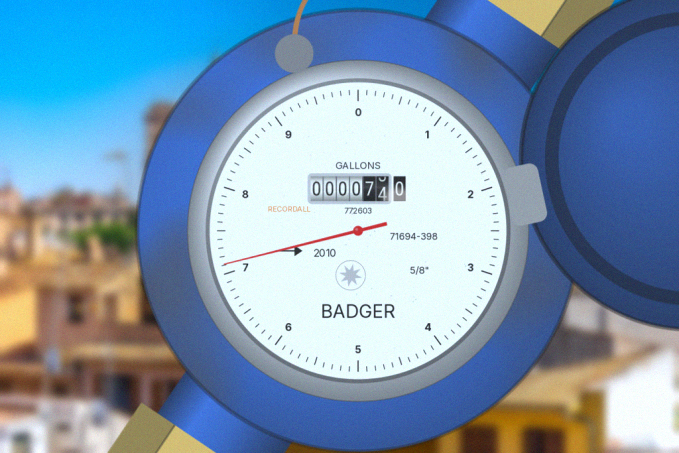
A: 737.1 gal
